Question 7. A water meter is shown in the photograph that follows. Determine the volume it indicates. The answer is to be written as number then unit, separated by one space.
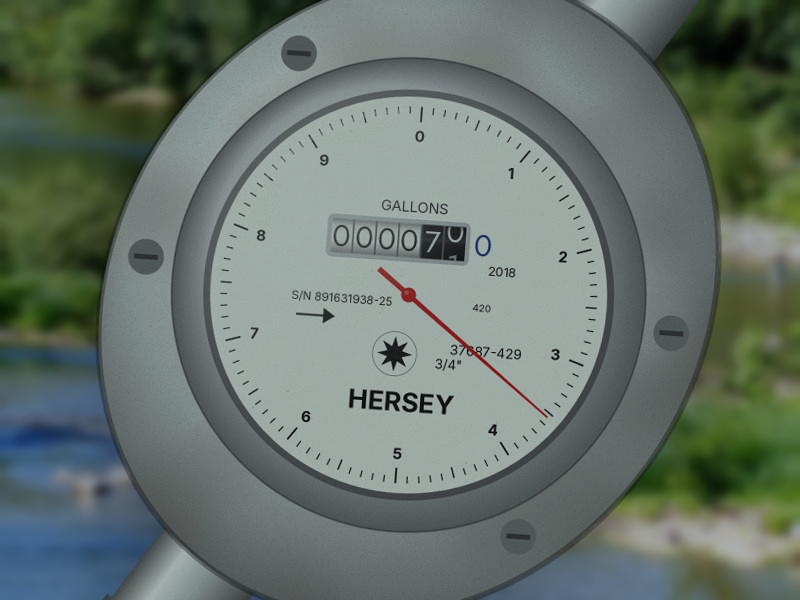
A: 703.5 gal
